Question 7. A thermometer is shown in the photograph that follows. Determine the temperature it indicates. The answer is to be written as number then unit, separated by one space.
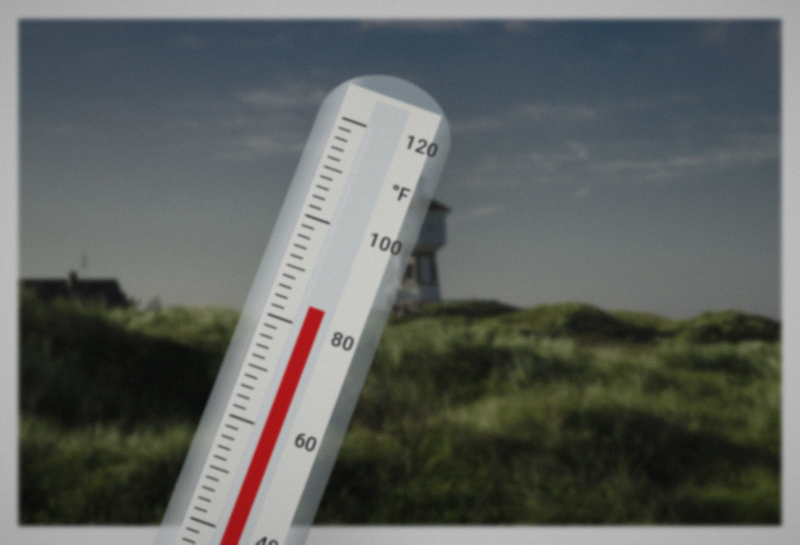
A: 84 °F
